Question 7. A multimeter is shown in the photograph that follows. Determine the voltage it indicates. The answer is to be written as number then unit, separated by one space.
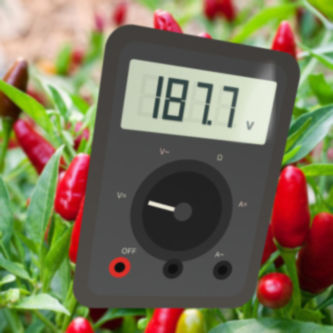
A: 187.7 V
